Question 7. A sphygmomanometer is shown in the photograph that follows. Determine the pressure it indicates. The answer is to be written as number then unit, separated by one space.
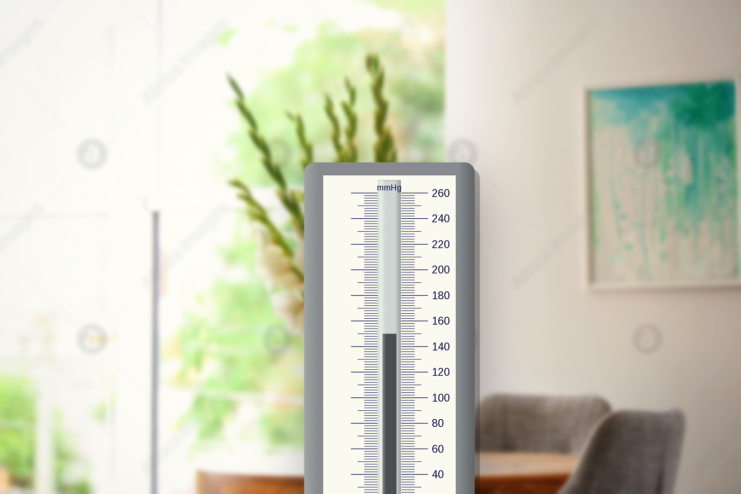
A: 150 mmHg
